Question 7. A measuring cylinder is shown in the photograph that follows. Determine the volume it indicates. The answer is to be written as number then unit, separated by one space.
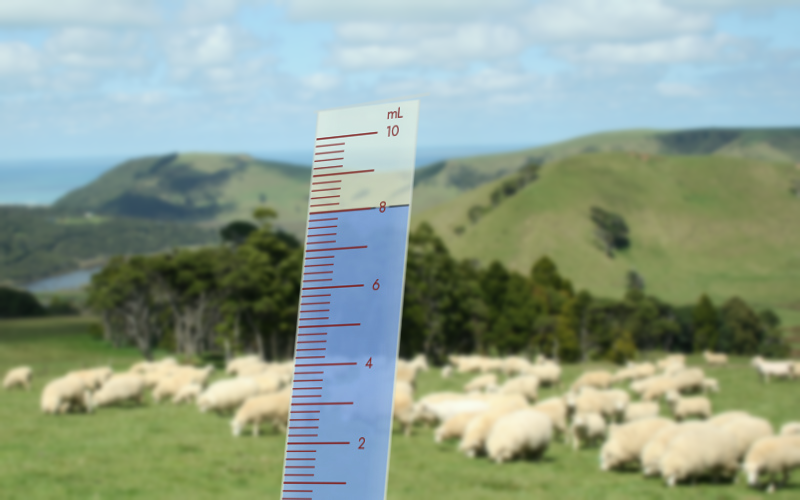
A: 8 mL
